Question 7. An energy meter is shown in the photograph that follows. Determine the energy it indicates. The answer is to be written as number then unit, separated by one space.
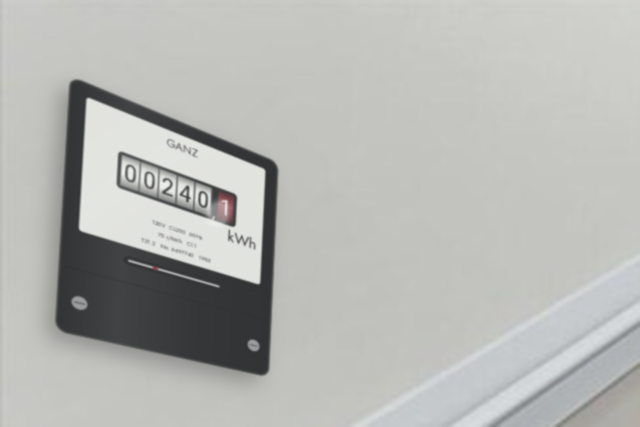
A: 240.1 kWh
